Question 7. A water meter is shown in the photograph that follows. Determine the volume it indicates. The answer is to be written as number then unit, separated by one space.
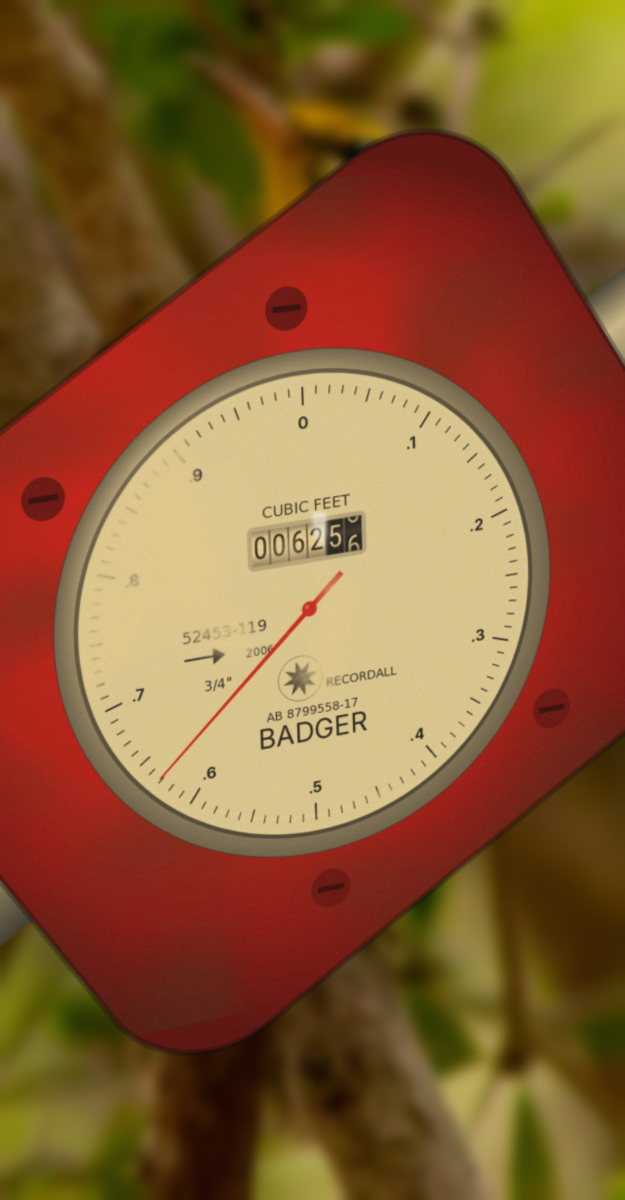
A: 6255.63 ft³
